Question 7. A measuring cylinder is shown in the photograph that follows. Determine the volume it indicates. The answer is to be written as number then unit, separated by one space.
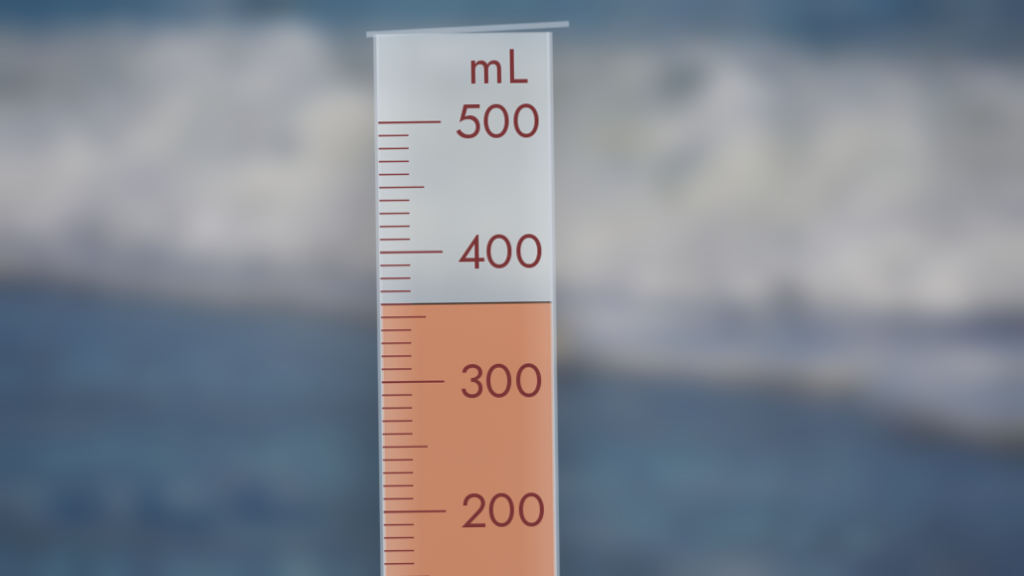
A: 360 mL
